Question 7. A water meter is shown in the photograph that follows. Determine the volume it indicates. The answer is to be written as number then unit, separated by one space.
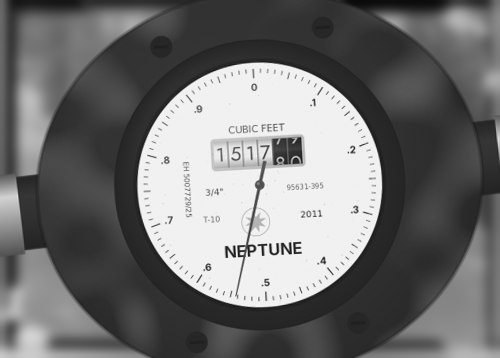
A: 151779.54 ft³
